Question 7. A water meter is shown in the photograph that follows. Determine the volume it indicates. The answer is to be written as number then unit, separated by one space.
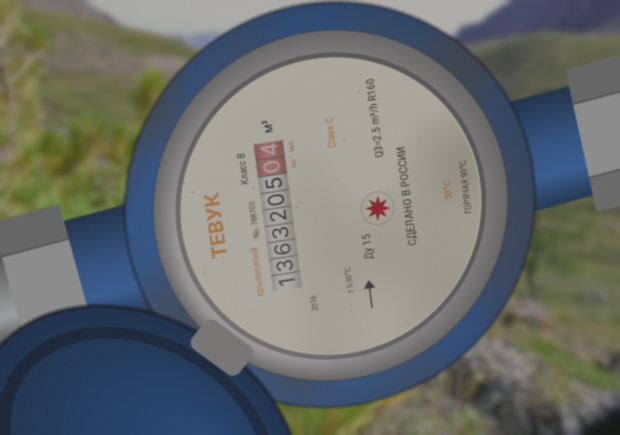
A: 1363205.04 m³
